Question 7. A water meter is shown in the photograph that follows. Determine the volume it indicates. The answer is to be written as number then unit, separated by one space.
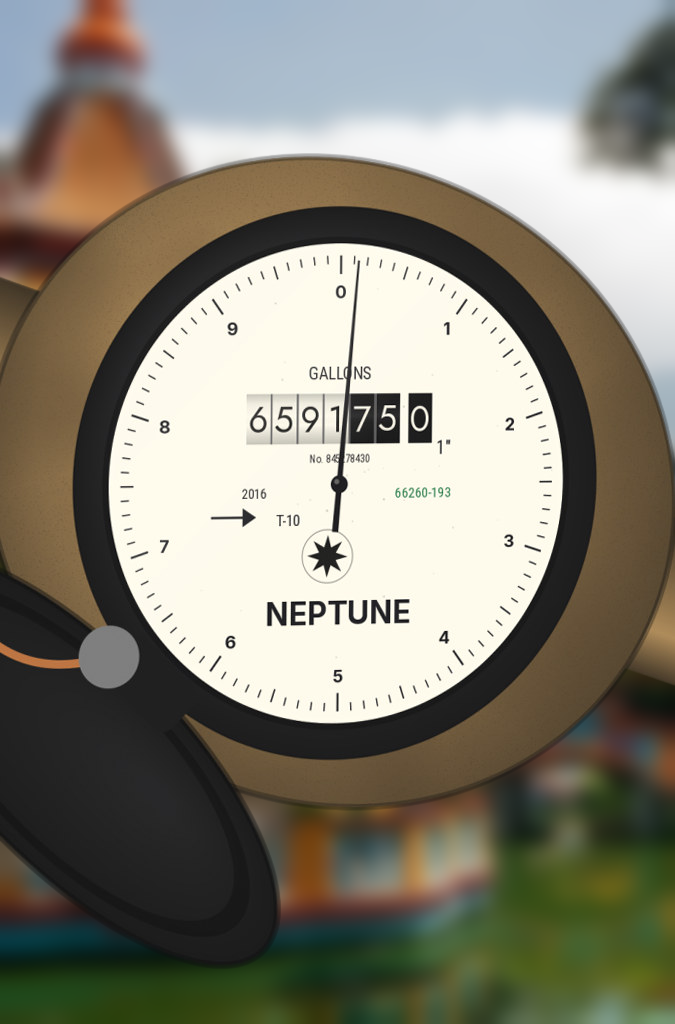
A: 6591750.1 gal
